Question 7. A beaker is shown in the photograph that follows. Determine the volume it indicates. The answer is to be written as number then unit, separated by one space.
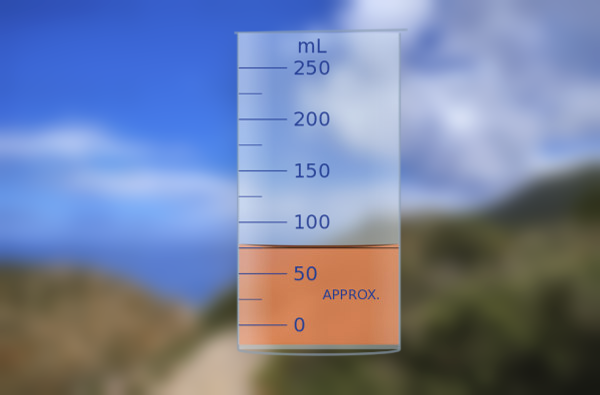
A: 75 mL
